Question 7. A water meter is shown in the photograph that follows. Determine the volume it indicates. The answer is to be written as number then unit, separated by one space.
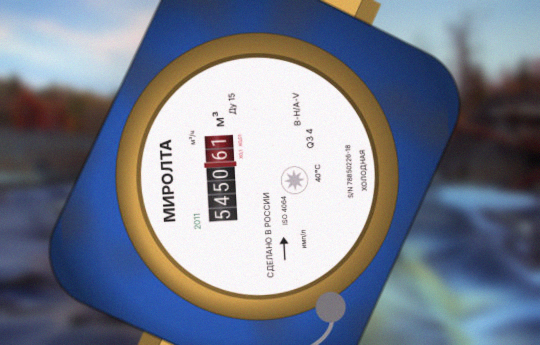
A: 5450.61 m³
